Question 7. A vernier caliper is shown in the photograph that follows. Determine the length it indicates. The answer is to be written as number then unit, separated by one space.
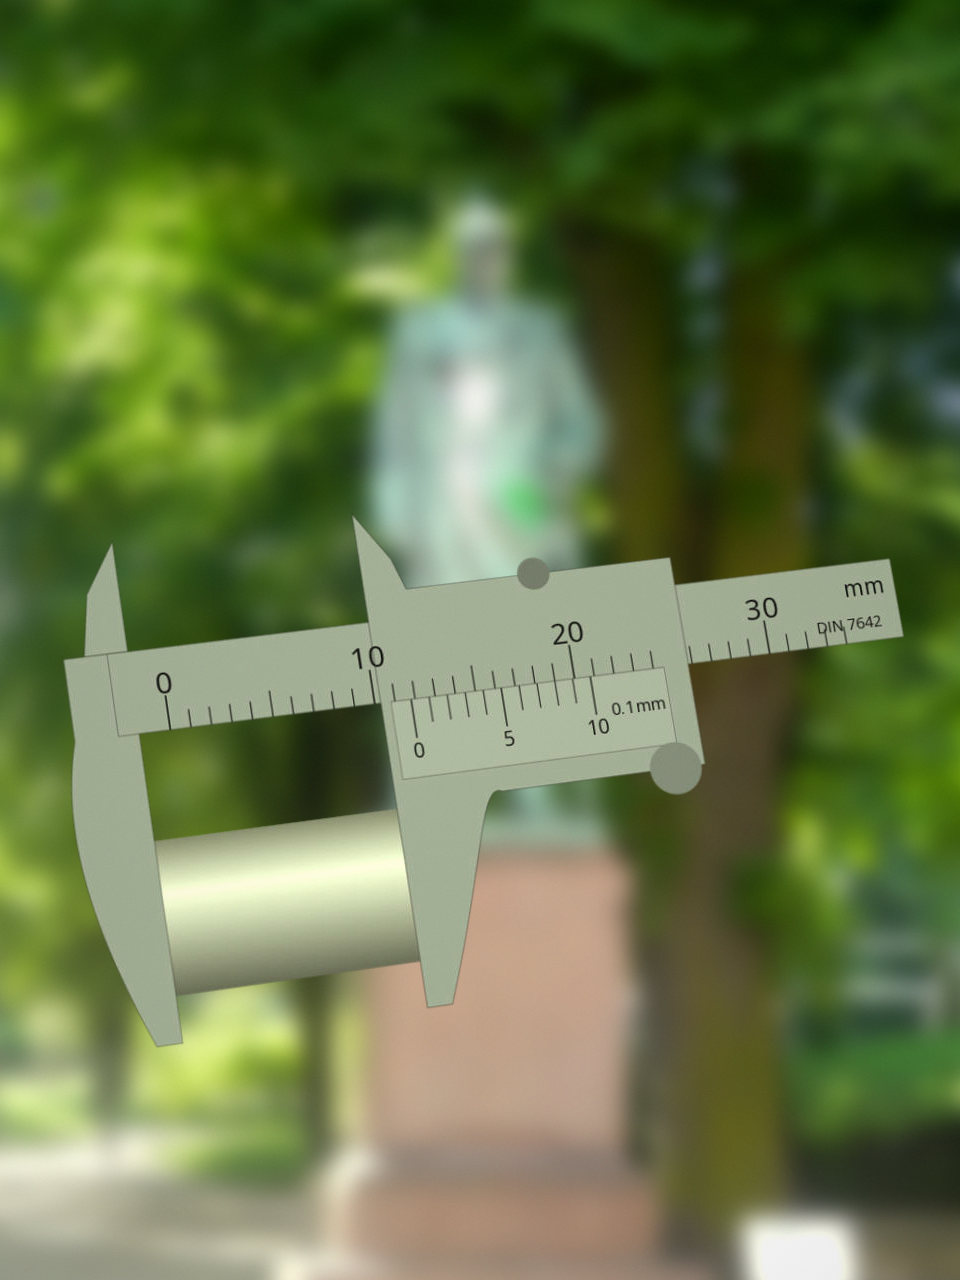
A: 11.8 mm
